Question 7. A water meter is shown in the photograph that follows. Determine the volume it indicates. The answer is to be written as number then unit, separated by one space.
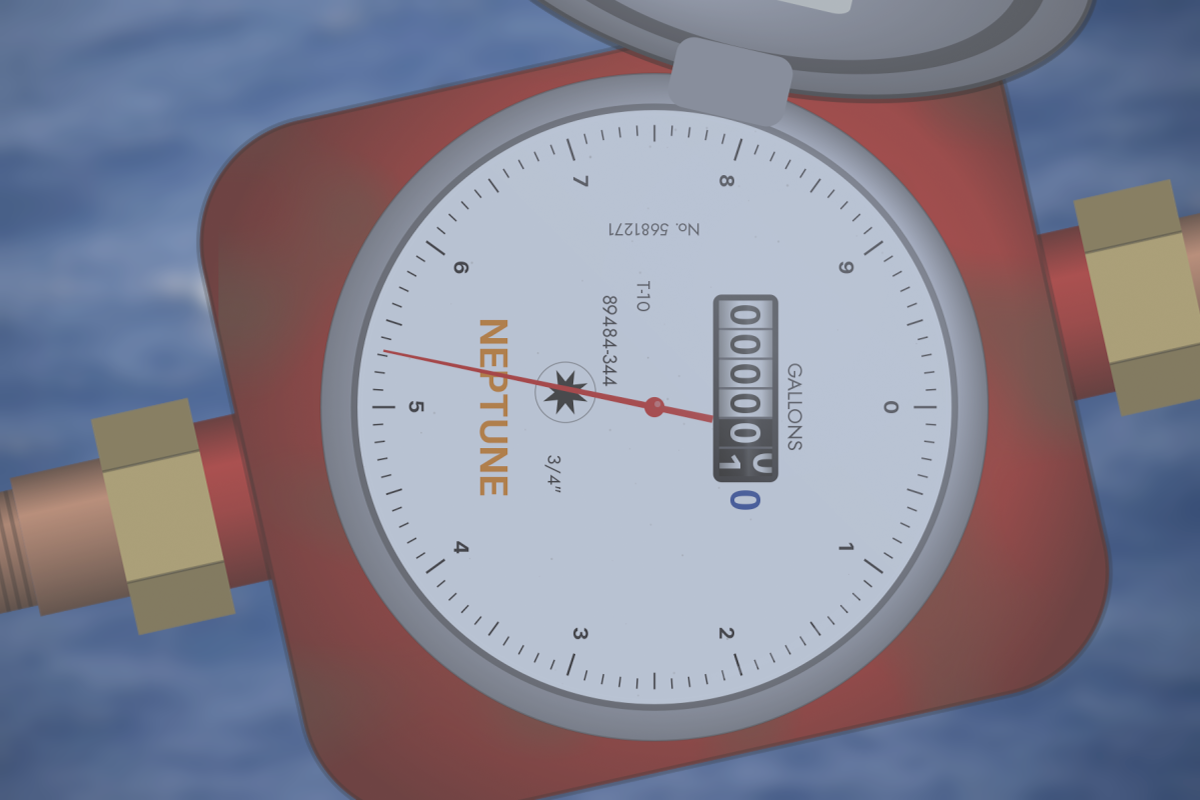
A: 5.3 gal
